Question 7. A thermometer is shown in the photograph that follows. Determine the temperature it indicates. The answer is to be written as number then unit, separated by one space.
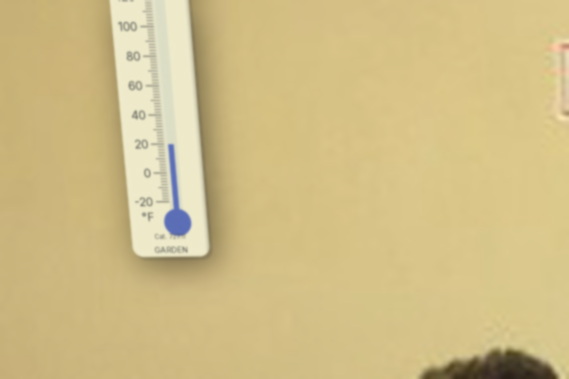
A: 20 °F
